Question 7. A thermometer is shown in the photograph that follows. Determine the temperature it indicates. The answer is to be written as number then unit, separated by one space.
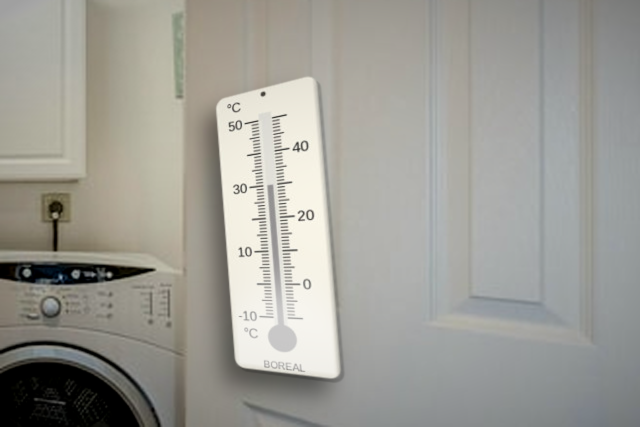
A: 30 °C
